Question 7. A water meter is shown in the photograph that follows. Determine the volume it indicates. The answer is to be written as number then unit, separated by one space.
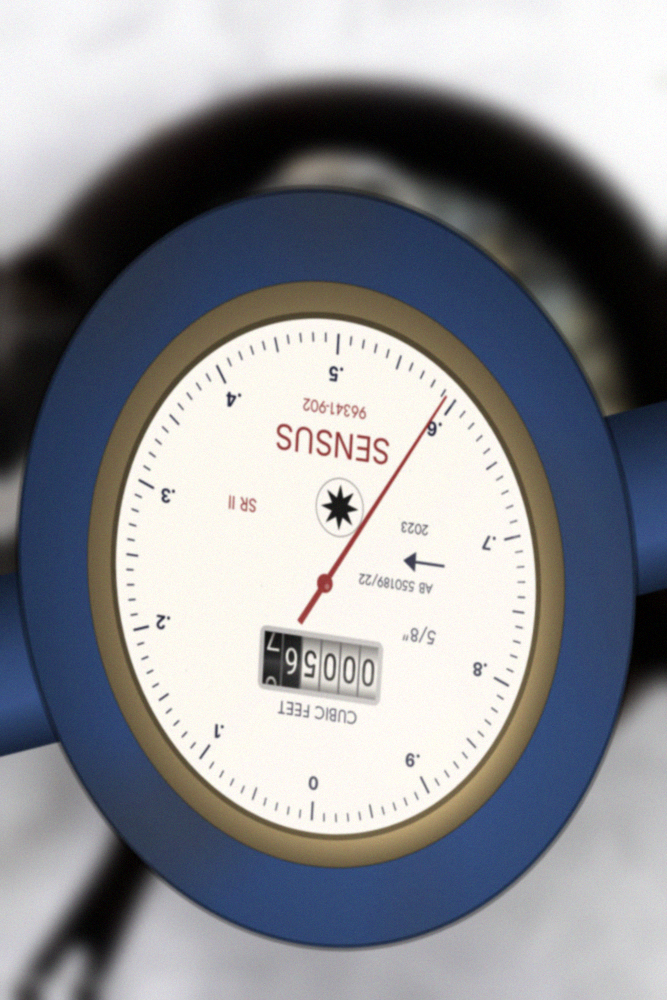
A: 566.59 ft³
